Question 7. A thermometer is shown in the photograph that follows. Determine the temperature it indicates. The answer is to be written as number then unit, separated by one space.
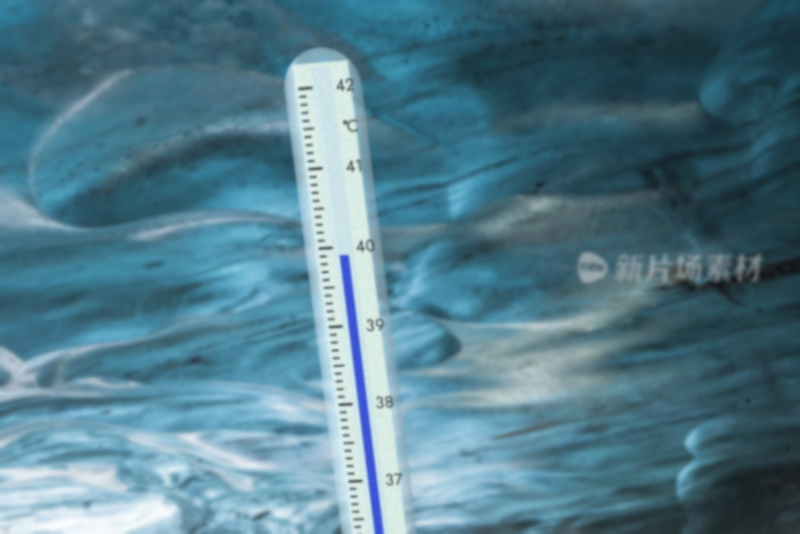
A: 39.9 °C
